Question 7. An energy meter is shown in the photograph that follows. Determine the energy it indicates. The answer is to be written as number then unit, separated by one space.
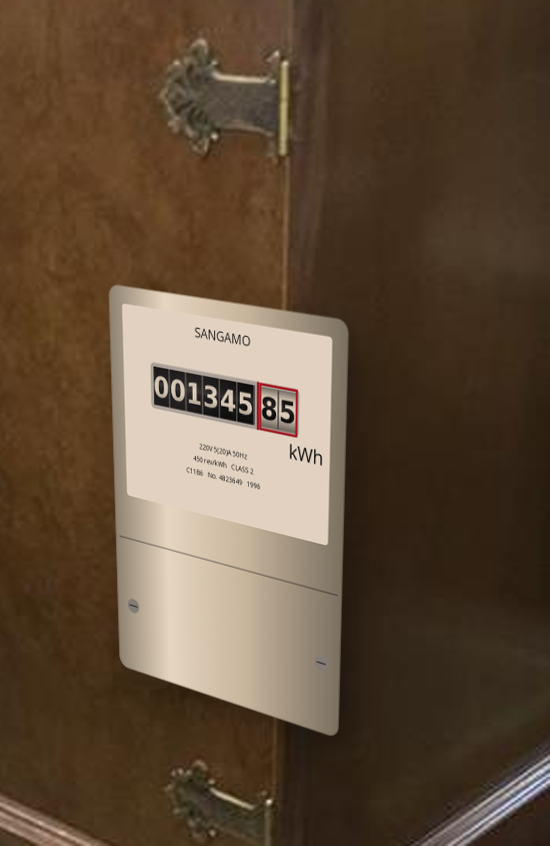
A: 1345.85 kWh
